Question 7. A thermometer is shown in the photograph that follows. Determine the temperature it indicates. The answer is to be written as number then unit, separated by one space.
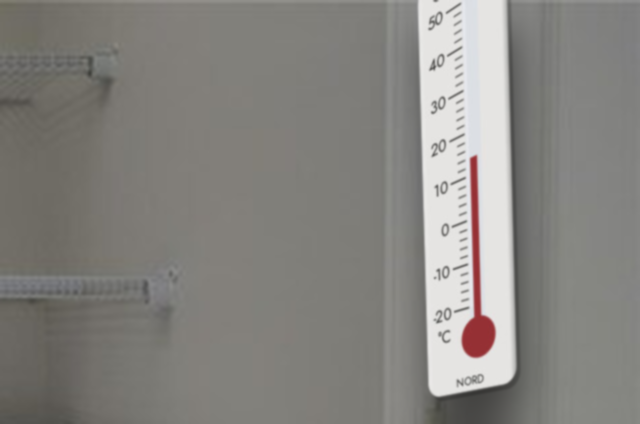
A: 14 °C
